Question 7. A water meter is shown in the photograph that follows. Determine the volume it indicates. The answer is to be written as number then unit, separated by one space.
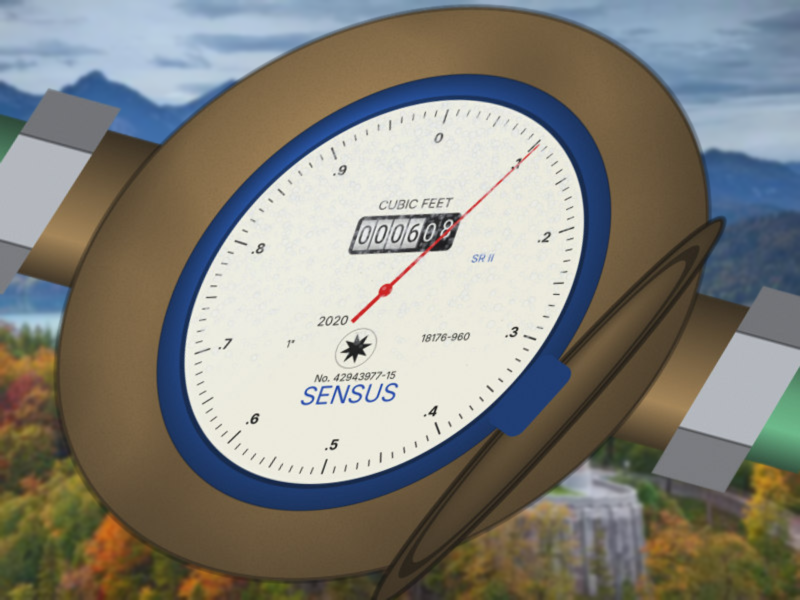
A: 608.10 ft³
